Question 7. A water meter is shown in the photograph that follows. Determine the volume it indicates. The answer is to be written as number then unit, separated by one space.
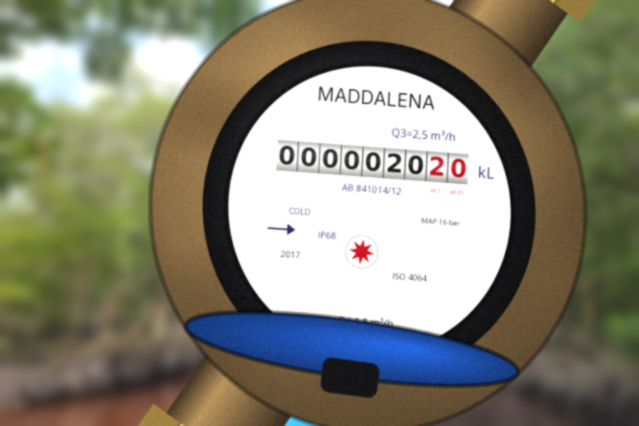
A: 20.20 kL
